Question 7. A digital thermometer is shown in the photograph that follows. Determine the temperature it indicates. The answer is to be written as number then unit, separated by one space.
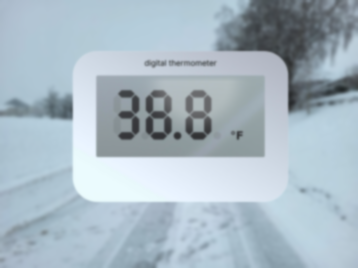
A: 38.8 °F
